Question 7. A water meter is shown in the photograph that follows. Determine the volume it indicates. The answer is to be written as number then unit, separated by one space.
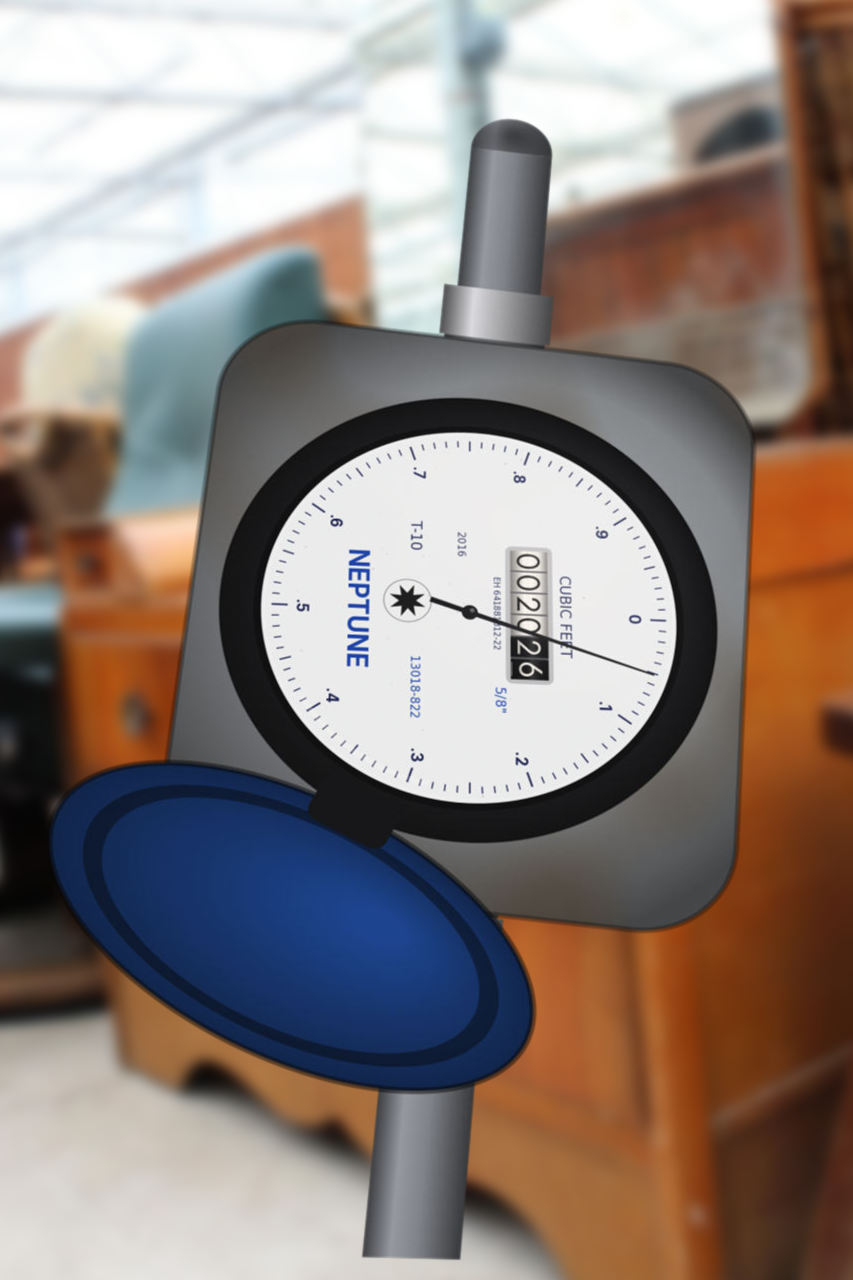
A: 2026.05 ft³
